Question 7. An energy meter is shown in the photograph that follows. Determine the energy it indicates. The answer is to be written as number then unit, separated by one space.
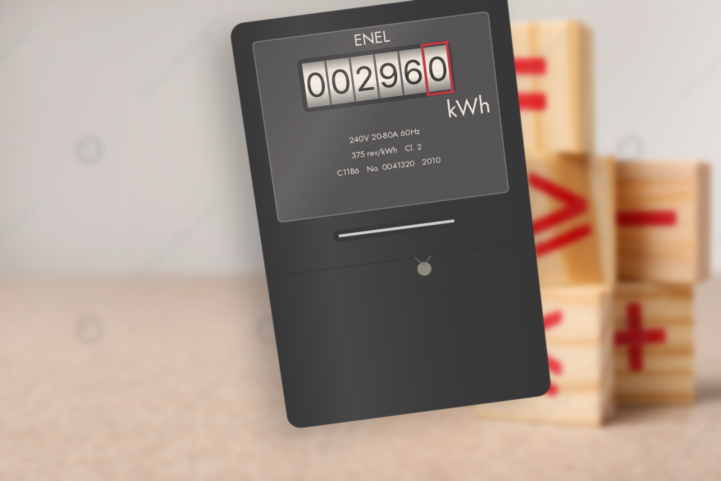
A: 296.0 kWh
